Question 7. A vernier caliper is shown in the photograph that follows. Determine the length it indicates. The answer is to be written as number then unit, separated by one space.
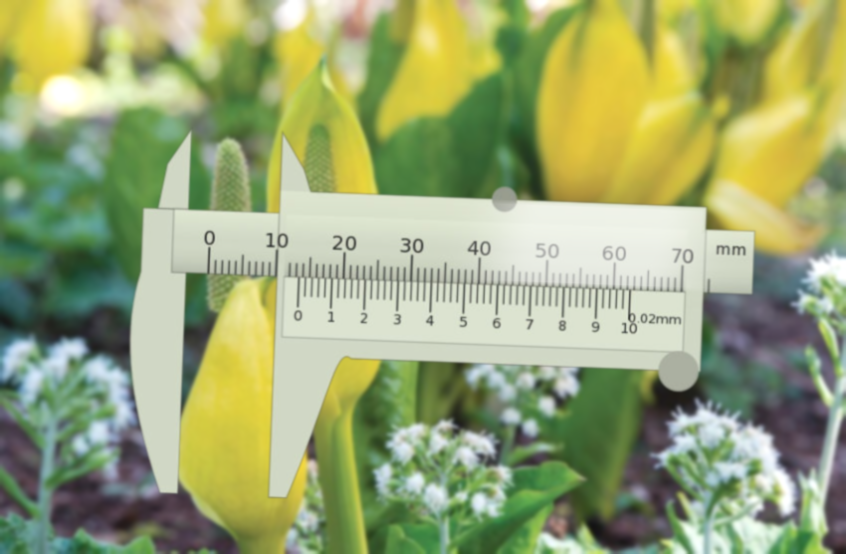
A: 13.4 mm
